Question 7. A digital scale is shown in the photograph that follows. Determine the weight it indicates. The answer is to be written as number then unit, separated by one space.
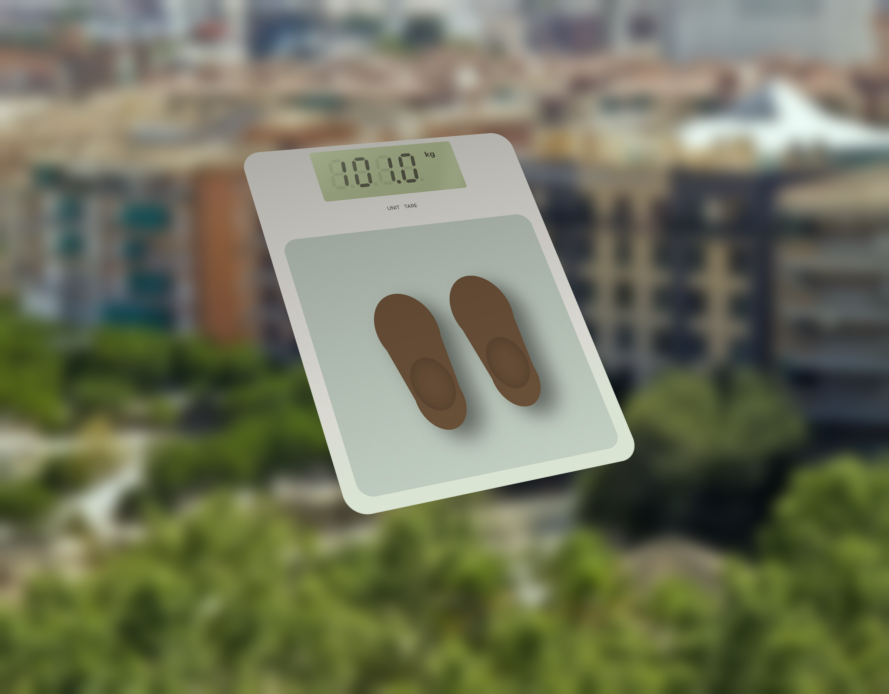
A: 101.0 kg
